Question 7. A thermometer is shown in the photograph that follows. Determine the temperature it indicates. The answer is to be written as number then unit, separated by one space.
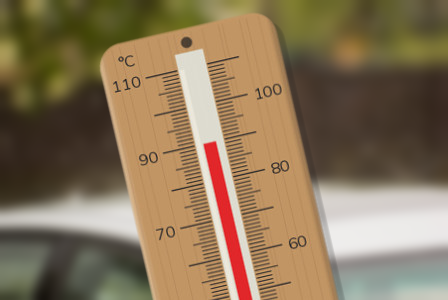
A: 90 °C
